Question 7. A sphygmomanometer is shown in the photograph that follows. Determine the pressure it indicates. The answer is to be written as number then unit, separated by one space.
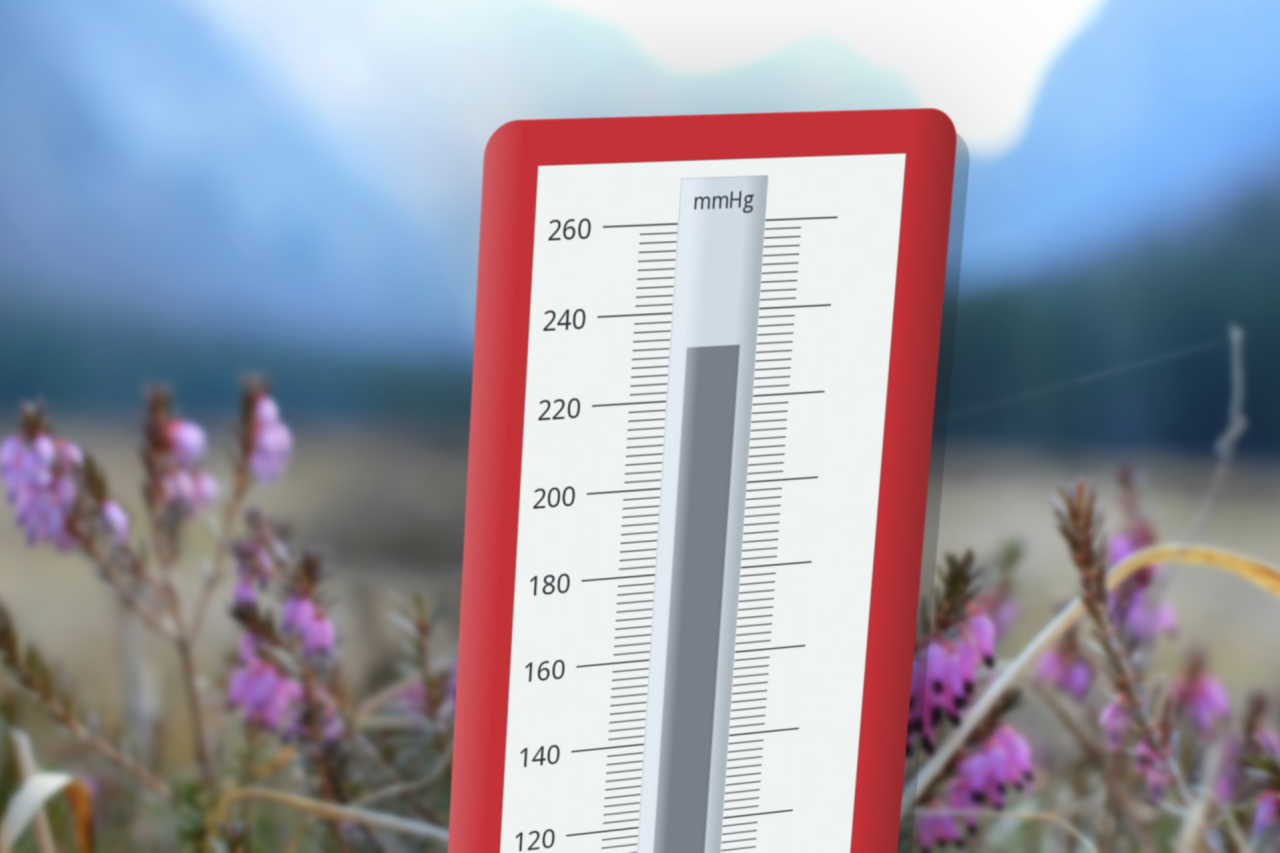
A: 232 mmHg
